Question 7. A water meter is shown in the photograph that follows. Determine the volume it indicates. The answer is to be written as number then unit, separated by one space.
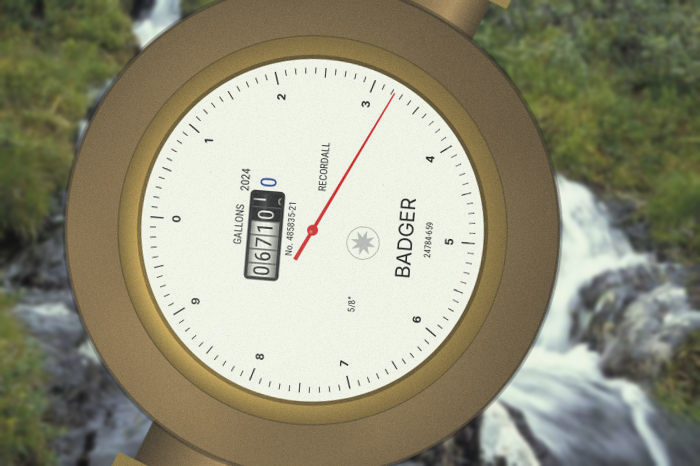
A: 671013.2 gal
